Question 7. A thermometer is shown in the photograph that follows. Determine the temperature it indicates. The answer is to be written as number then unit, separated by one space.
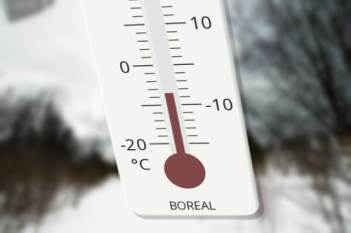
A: -7 °C
